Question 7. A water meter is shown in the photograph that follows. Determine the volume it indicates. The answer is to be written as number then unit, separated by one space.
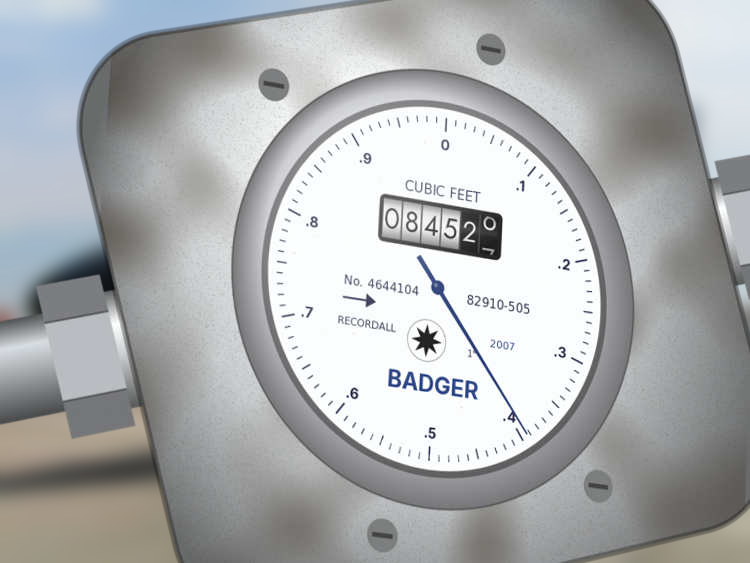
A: 84526.39 ft³
